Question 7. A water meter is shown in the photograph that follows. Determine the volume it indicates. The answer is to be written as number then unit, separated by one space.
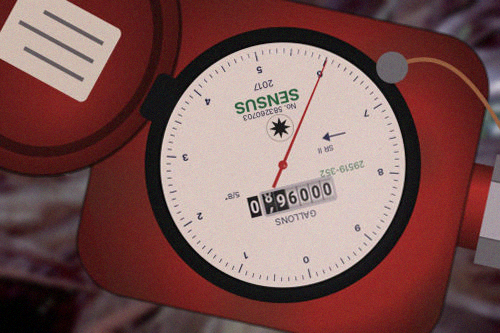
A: 9676.0 gal
